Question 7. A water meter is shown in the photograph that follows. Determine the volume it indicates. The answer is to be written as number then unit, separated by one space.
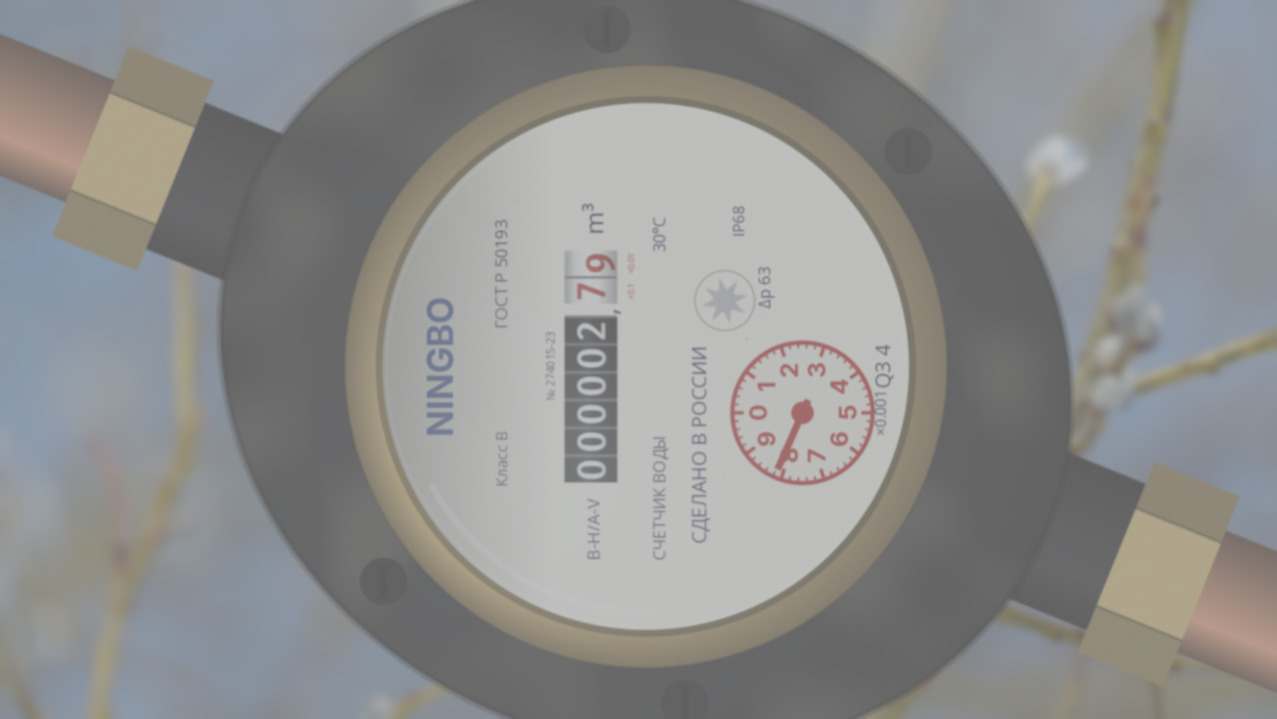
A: 2.788 m³
